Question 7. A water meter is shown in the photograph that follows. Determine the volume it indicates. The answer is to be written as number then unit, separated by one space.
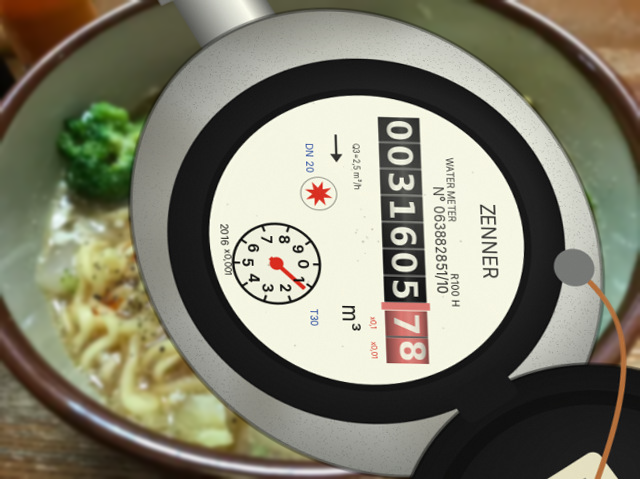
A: 31605.781 m³
